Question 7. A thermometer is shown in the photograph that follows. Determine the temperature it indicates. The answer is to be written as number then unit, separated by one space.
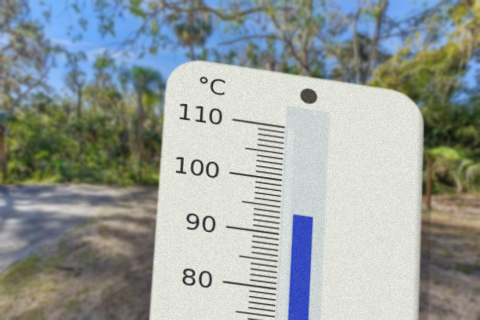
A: 94 °C
